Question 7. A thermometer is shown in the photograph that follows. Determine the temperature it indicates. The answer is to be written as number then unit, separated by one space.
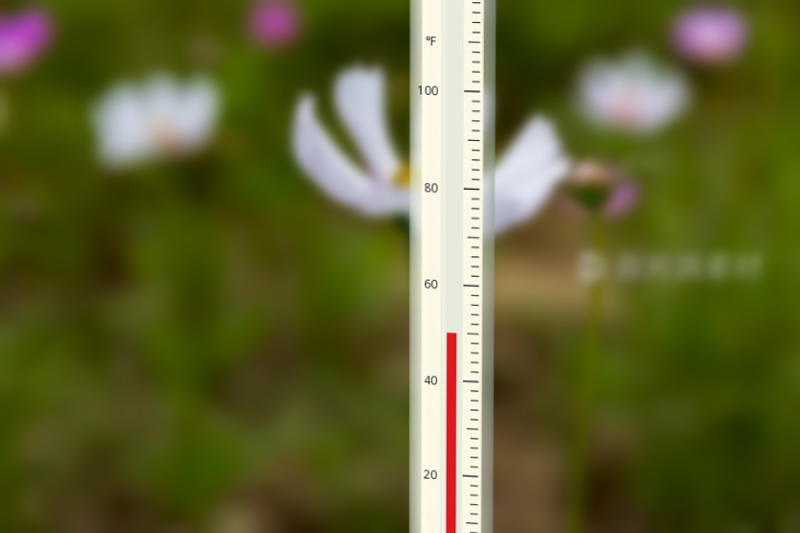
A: 50 °F
